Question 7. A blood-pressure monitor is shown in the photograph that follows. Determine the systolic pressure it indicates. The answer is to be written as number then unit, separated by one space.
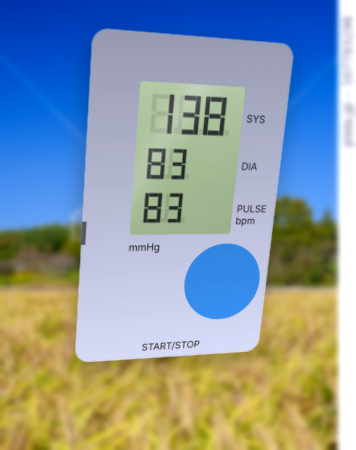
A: 138 mmHg
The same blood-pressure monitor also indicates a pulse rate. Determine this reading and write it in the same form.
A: 83 bpm
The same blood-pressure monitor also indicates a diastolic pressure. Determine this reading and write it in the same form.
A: 83 mmHg
